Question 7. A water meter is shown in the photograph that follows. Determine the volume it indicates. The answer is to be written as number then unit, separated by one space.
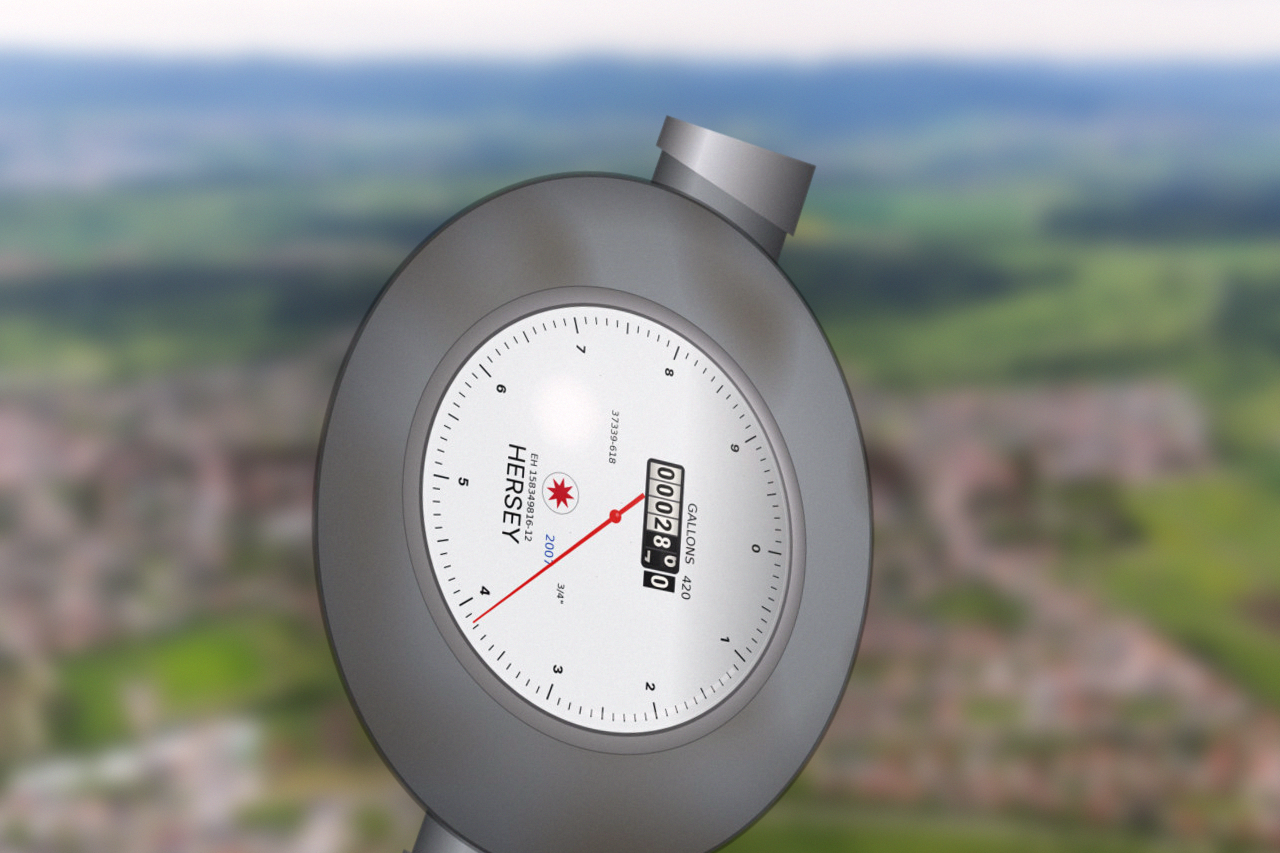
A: 2863.8 gal
